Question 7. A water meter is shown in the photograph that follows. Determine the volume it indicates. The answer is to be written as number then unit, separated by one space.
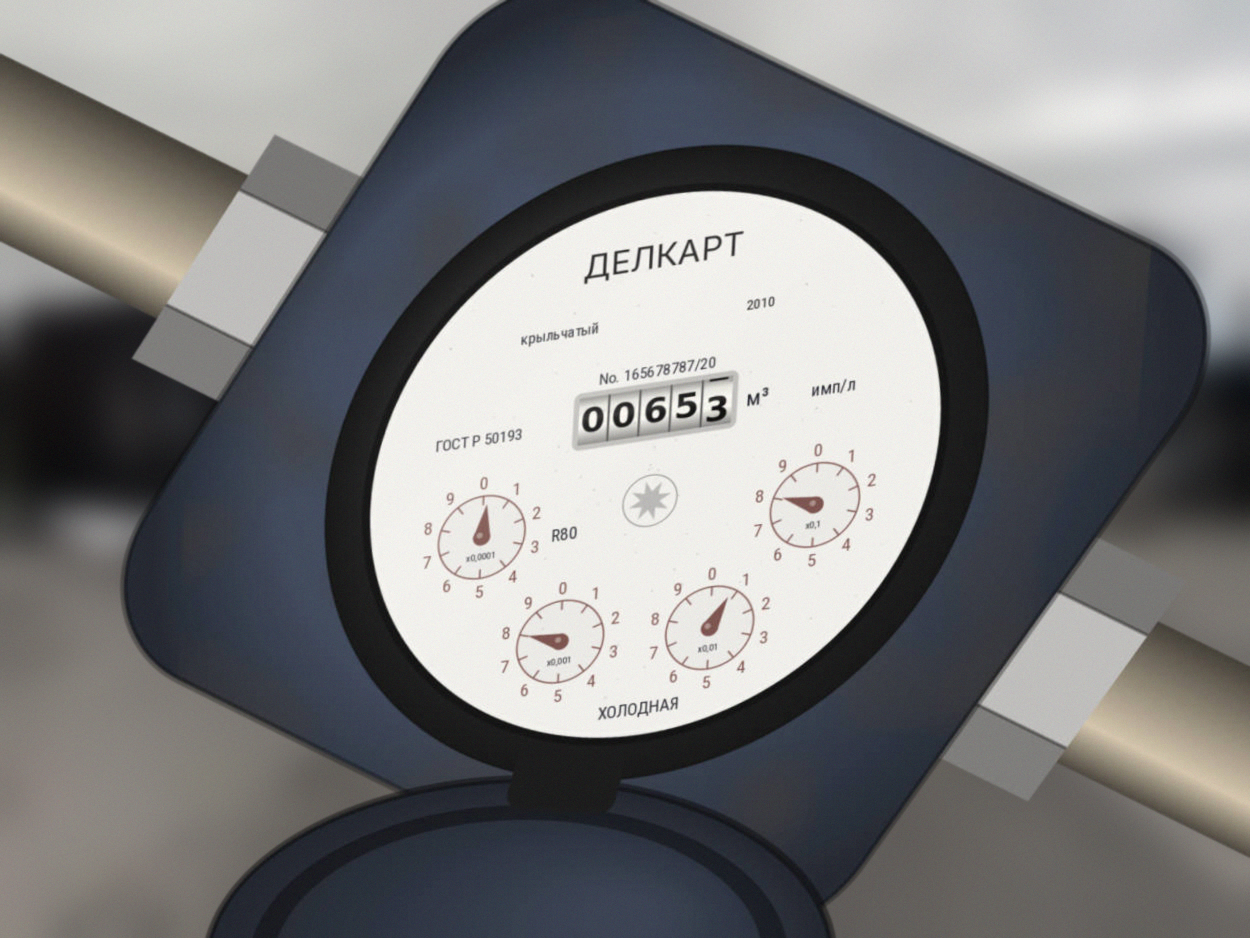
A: 652.8080 m³
